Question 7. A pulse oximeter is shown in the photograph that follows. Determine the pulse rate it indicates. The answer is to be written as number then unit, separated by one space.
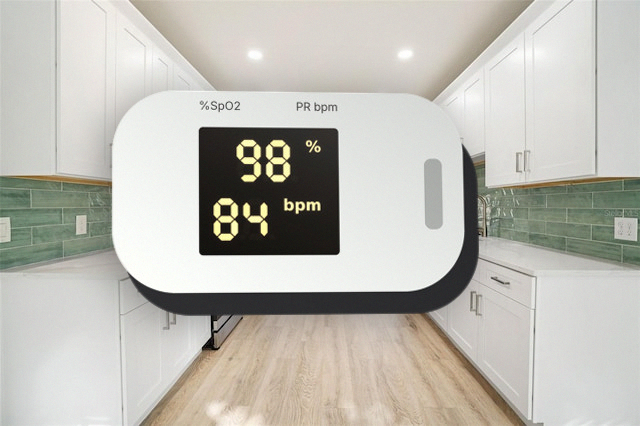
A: 84 bpm
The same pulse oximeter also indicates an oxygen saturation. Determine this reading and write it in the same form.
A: 98 %
